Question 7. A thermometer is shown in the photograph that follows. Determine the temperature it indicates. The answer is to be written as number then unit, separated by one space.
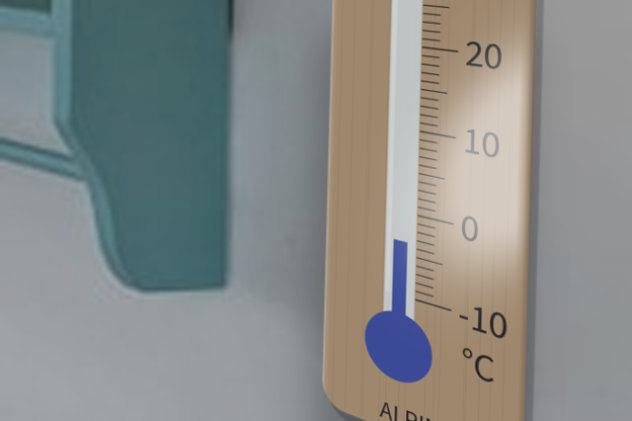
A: -3.5 °C
